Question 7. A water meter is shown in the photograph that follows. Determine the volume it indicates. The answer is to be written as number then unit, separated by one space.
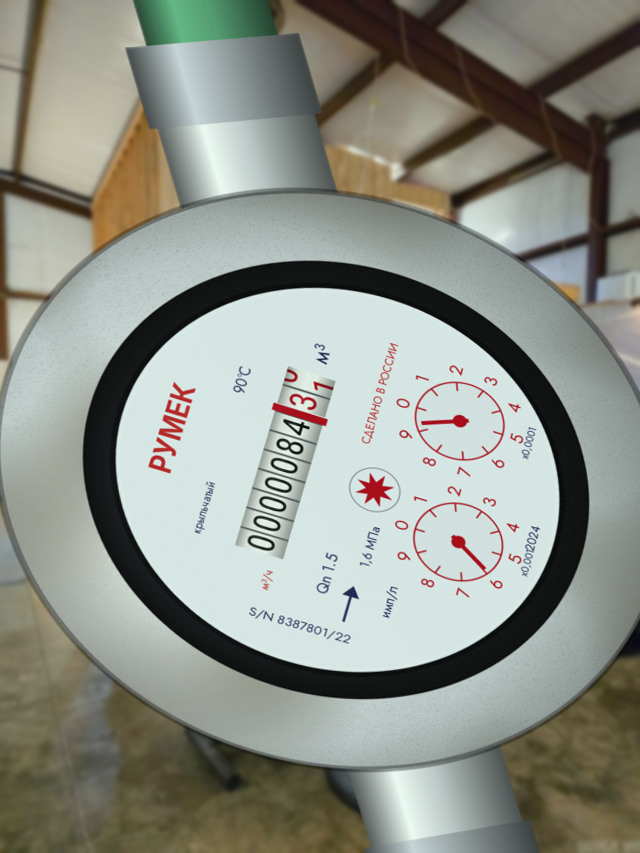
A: 84.3059 m³
